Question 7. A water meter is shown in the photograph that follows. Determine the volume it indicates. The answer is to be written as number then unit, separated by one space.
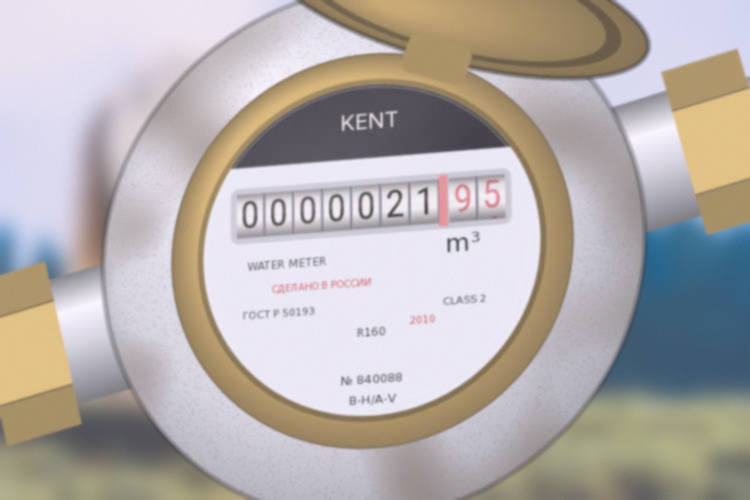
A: 21.95 m³
